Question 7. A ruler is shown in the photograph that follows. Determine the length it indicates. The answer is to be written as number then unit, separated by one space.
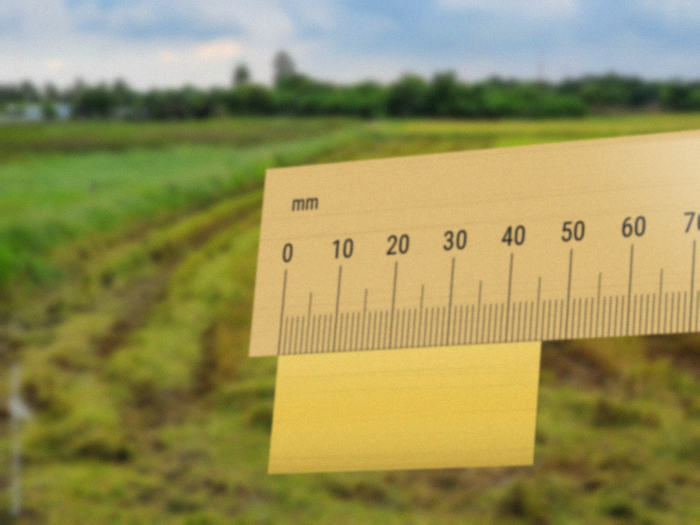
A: 46 mm
